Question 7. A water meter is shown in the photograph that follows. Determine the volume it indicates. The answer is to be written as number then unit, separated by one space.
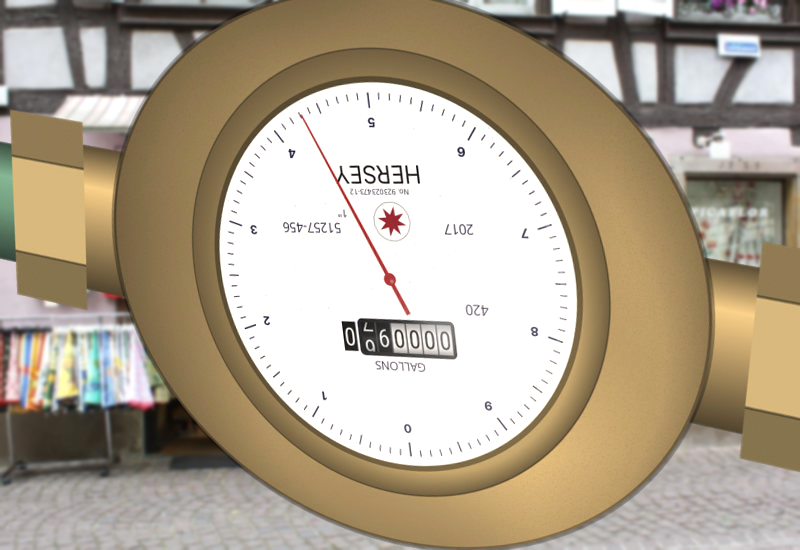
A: 964.3 gal
